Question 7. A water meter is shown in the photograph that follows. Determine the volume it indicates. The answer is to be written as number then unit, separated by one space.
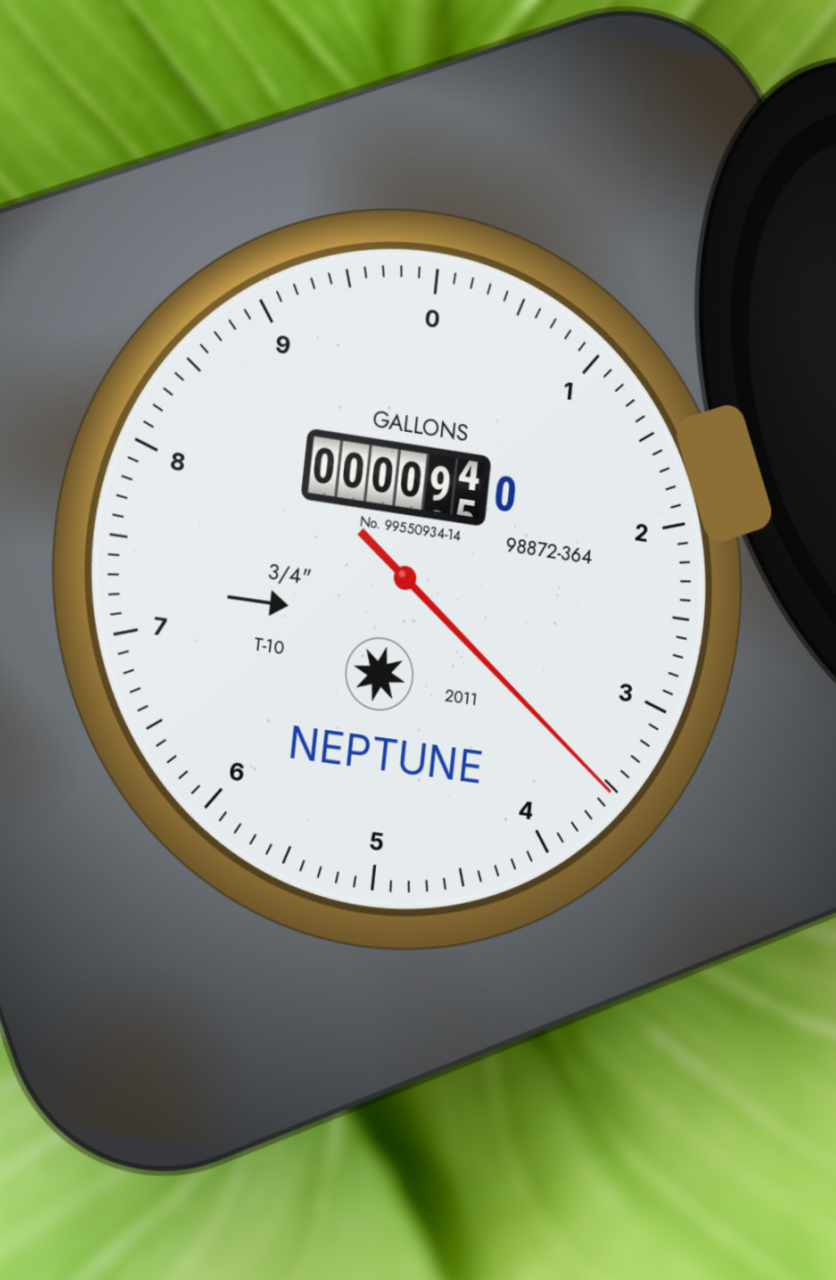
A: 943.5 gal
